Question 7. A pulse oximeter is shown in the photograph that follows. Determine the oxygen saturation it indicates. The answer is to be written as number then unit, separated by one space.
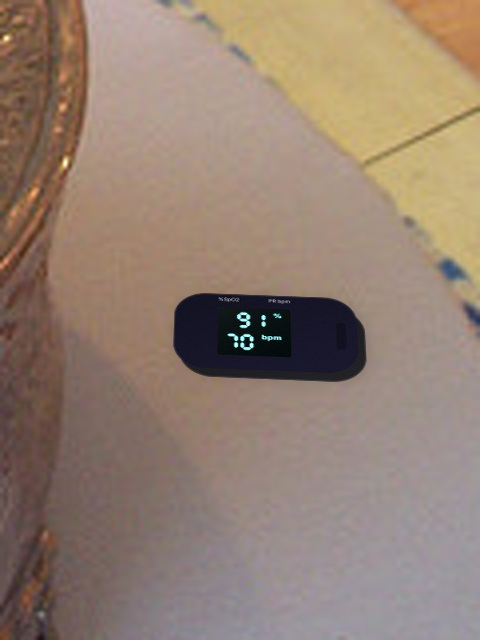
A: 91 %
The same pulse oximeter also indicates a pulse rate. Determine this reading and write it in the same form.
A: 70 bpm
